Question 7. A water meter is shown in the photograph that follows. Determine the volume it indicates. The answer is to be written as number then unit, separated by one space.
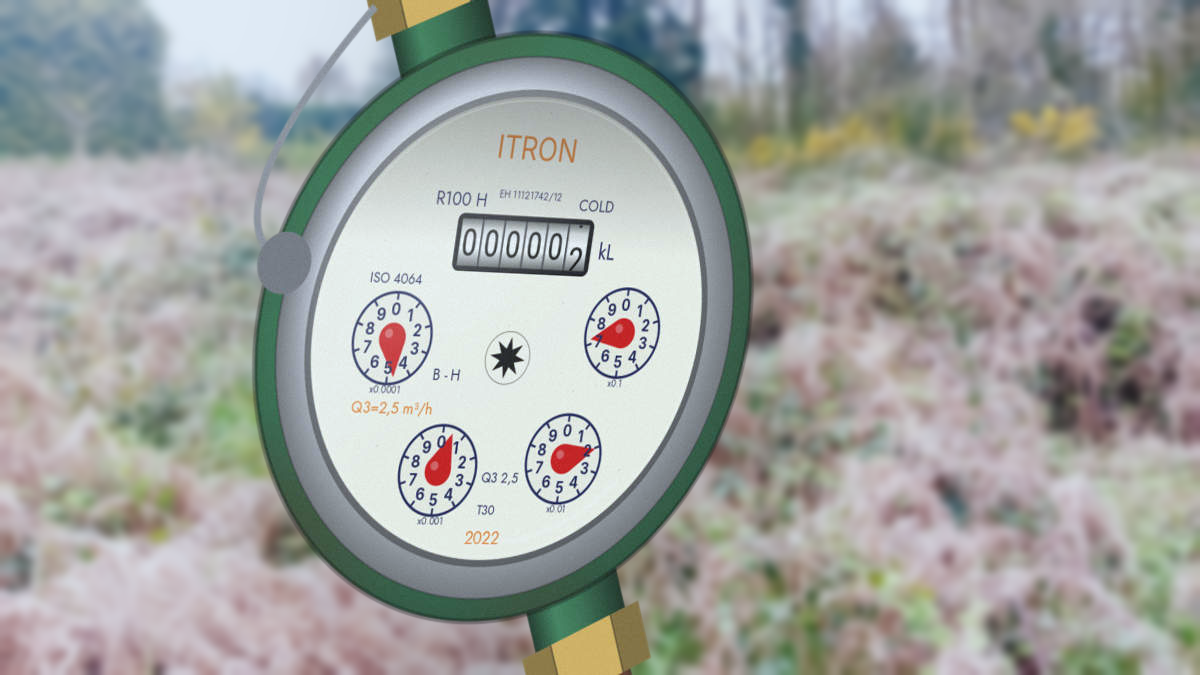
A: 1.7204 kL
